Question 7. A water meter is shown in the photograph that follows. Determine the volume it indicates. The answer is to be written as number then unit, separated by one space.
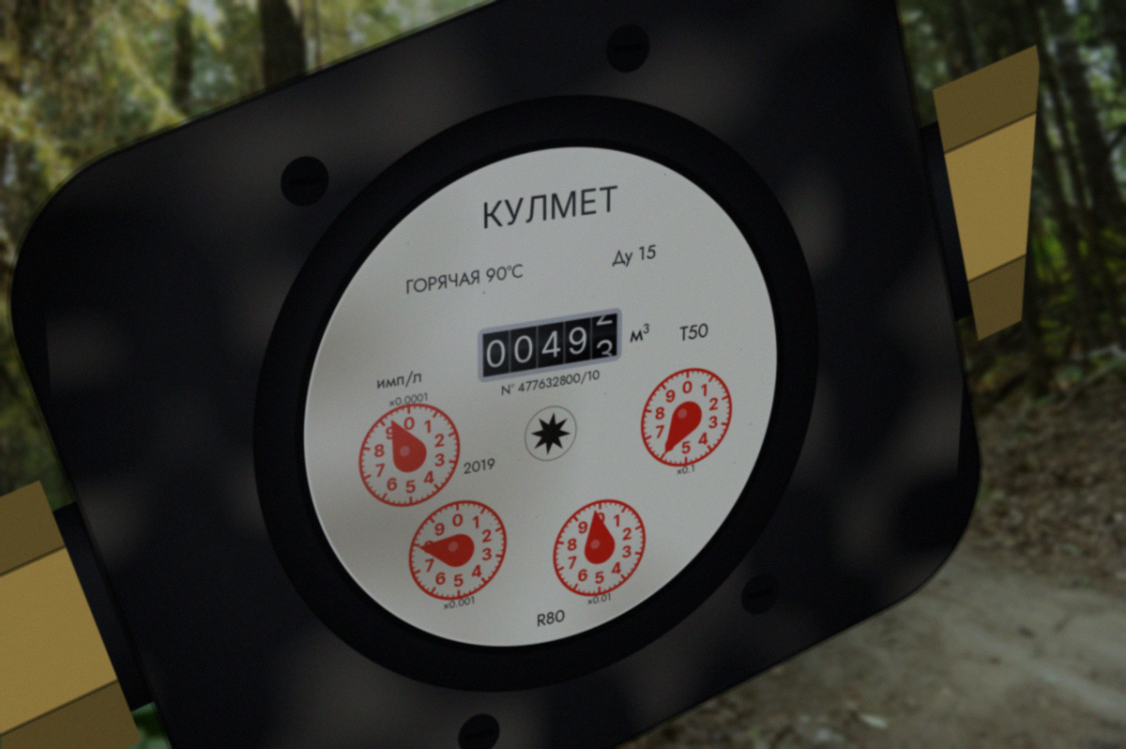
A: 492.5979 m³
